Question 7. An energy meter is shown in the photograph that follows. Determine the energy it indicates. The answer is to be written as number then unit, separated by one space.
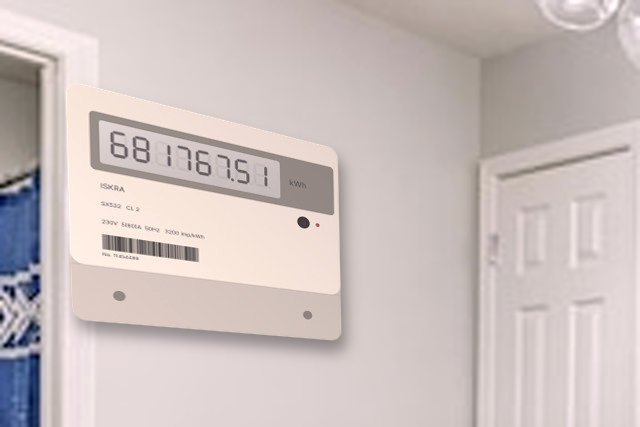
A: 681767.51 kWh
